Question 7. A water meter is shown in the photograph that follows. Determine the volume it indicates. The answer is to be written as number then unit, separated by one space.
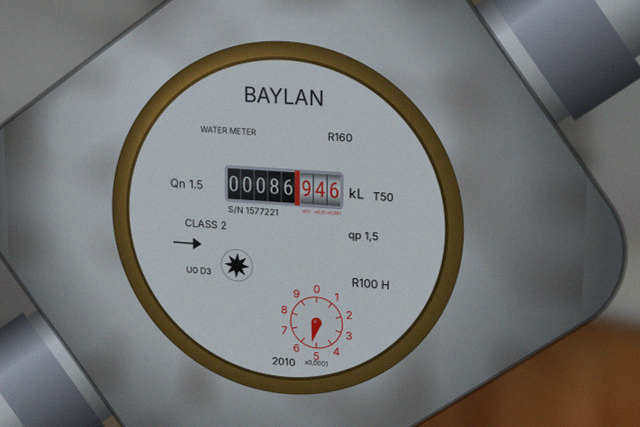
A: 86.9465 kL
